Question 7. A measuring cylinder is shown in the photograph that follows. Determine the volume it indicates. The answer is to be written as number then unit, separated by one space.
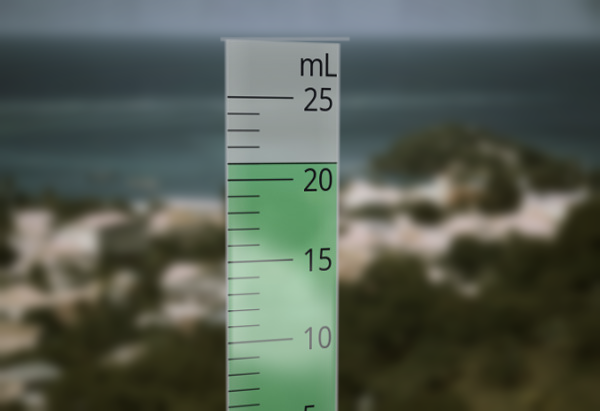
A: 21 mL
